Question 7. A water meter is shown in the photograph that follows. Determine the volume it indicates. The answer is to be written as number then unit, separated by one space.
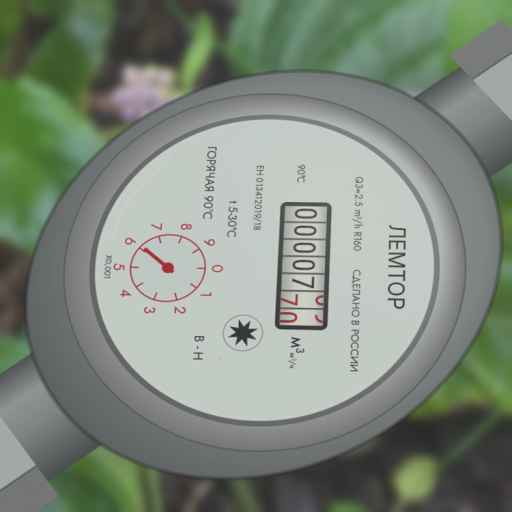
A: 7.696 m³
